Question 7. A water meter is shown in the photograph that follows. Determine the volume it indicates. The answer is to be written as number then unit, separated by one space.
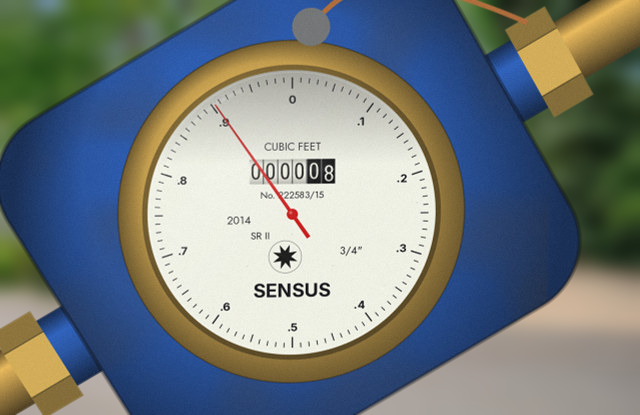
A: 7.90 ft³
